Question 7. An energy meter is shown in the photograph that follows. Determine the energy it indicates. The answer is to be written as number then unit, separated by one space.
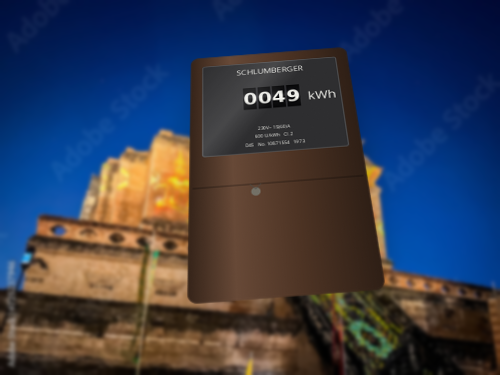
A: 49 kWh
